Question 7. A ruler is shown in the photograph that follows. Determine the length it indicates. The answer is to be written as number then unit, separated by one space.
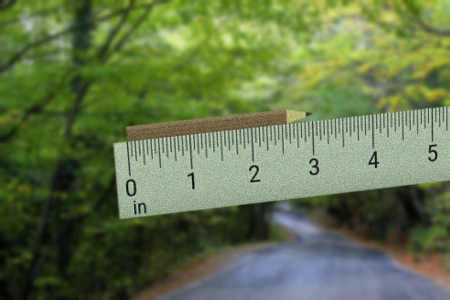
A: 3 in
